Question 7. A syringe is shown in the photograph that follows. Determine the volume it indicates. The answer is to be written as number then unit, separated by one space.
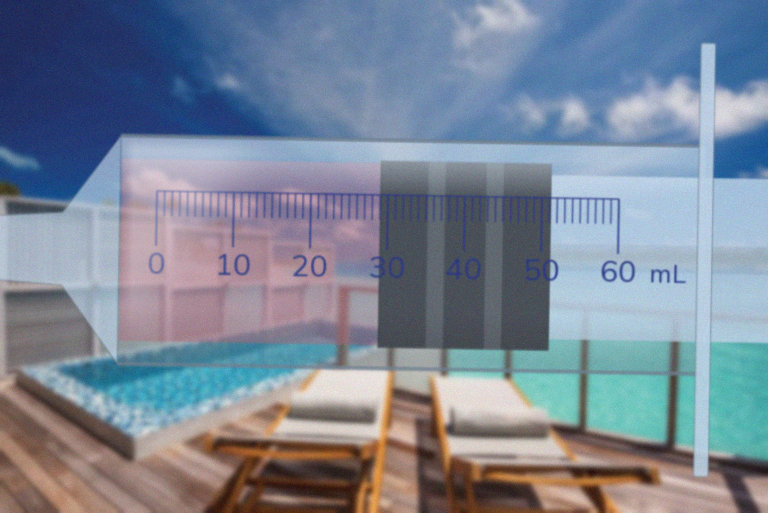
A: 29 mL
